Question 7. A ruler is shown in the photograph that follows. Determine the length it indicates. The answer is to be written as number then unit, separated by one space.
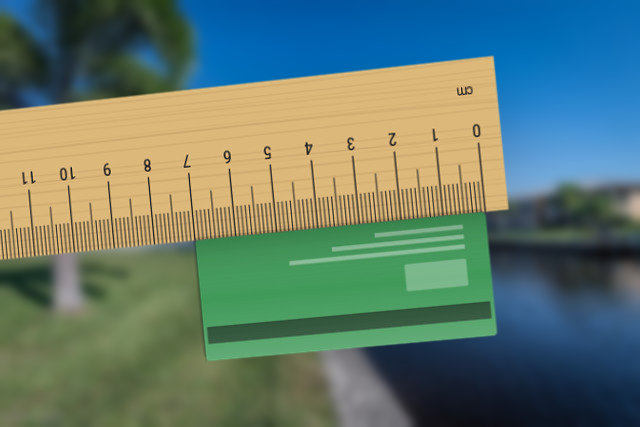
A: 7 cm
